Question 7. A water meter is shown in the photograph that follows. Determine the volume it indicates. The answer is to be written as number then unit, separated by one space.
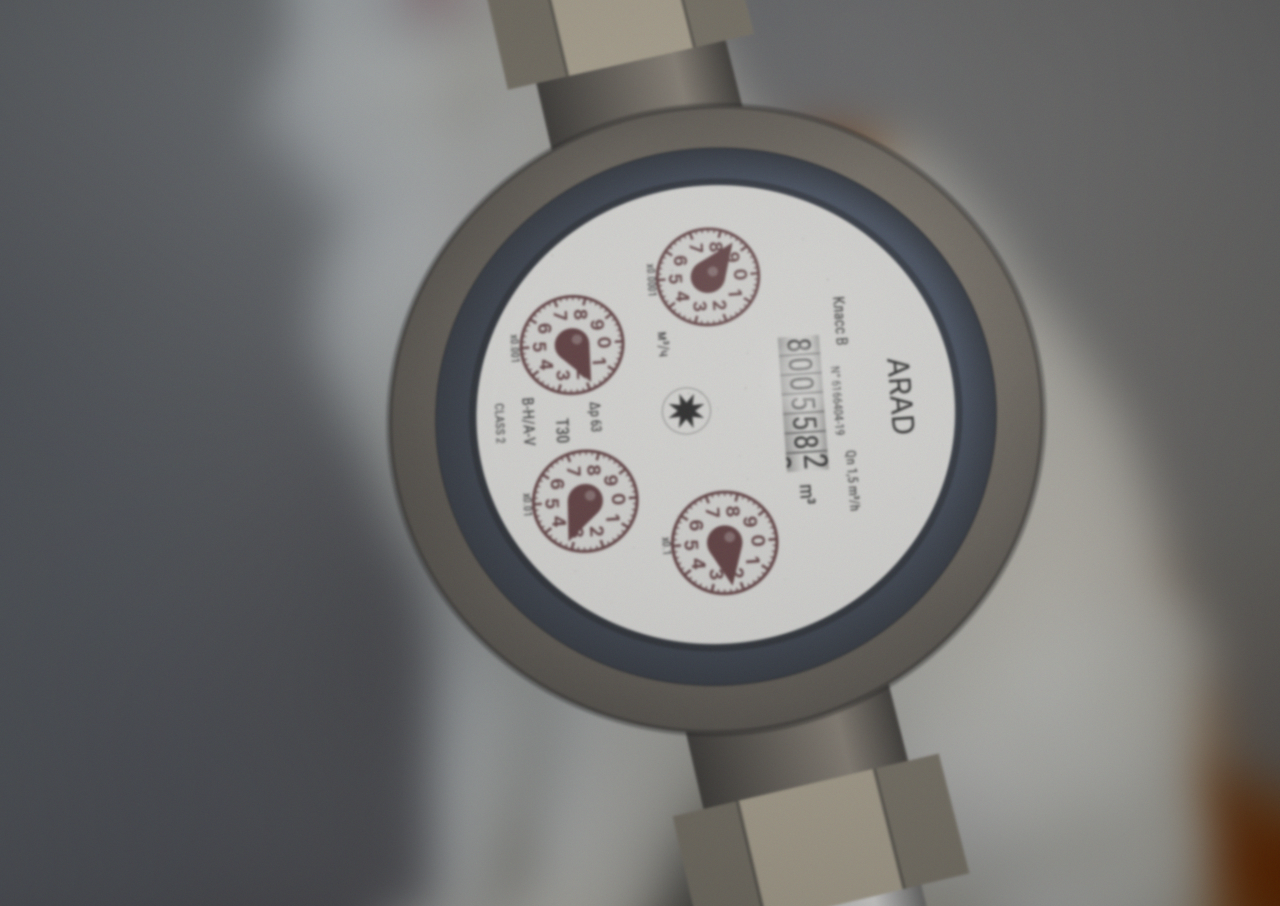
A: 8005582.2318 m³
